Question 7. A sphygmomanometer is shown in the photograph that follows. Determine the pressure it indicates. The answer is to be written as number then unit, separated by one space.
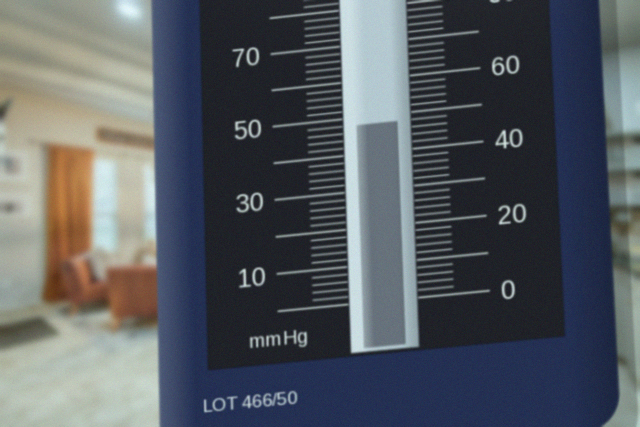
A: 48 mmHg
